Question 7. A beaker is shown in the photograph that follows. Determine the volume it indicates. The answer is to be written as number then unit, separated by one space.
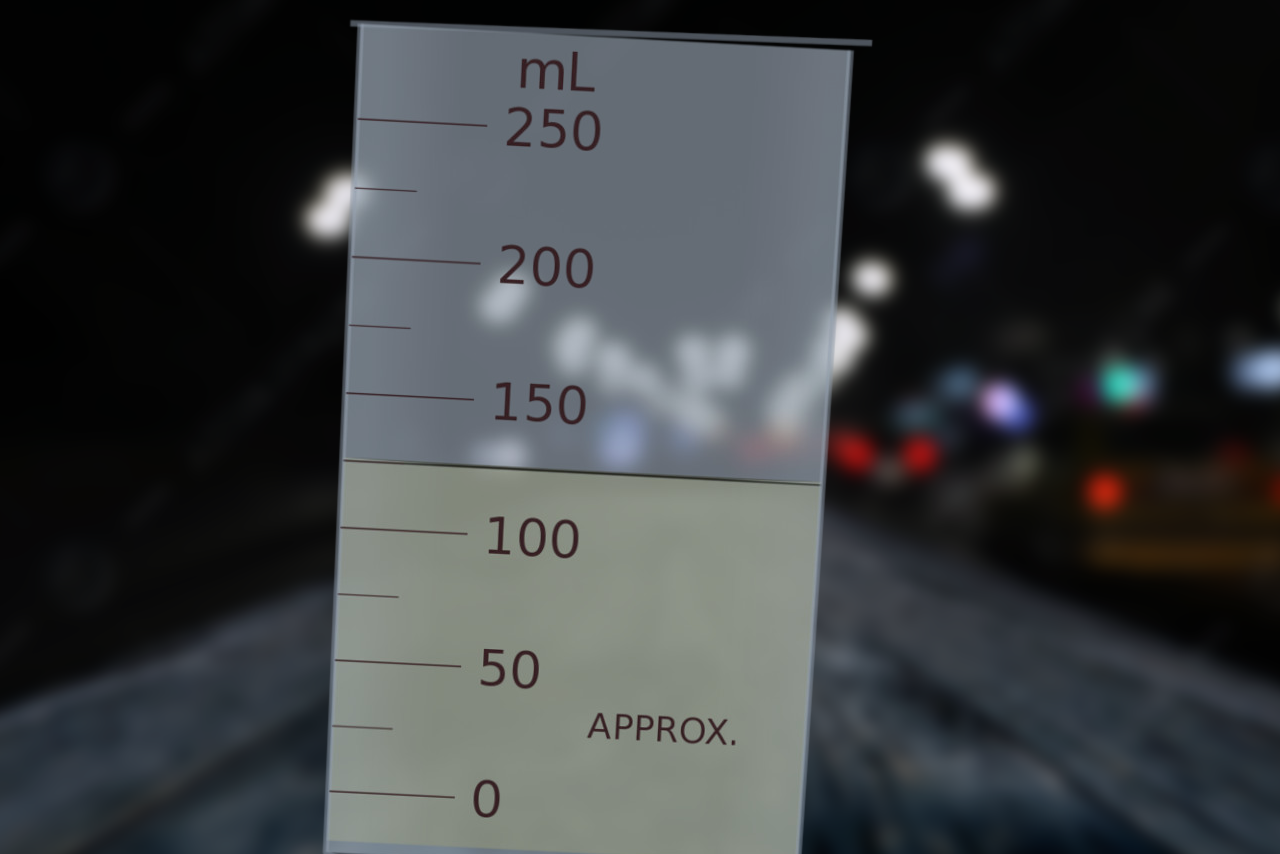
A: 125 mL
